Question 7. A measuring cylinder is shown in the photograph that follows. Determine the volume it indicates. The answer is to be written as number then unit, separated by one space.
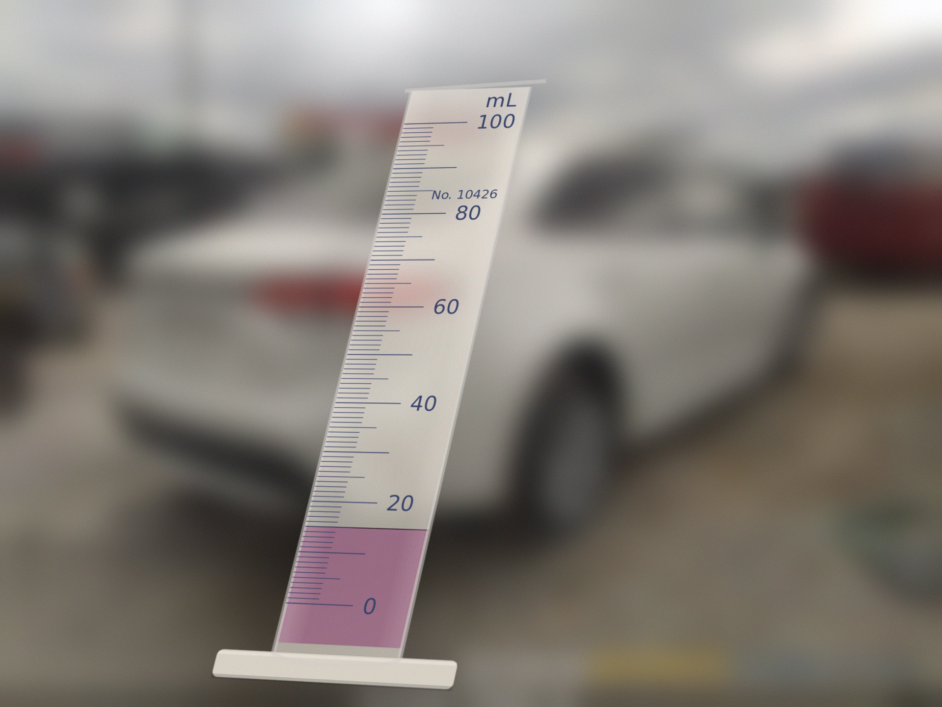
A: 15 mL
